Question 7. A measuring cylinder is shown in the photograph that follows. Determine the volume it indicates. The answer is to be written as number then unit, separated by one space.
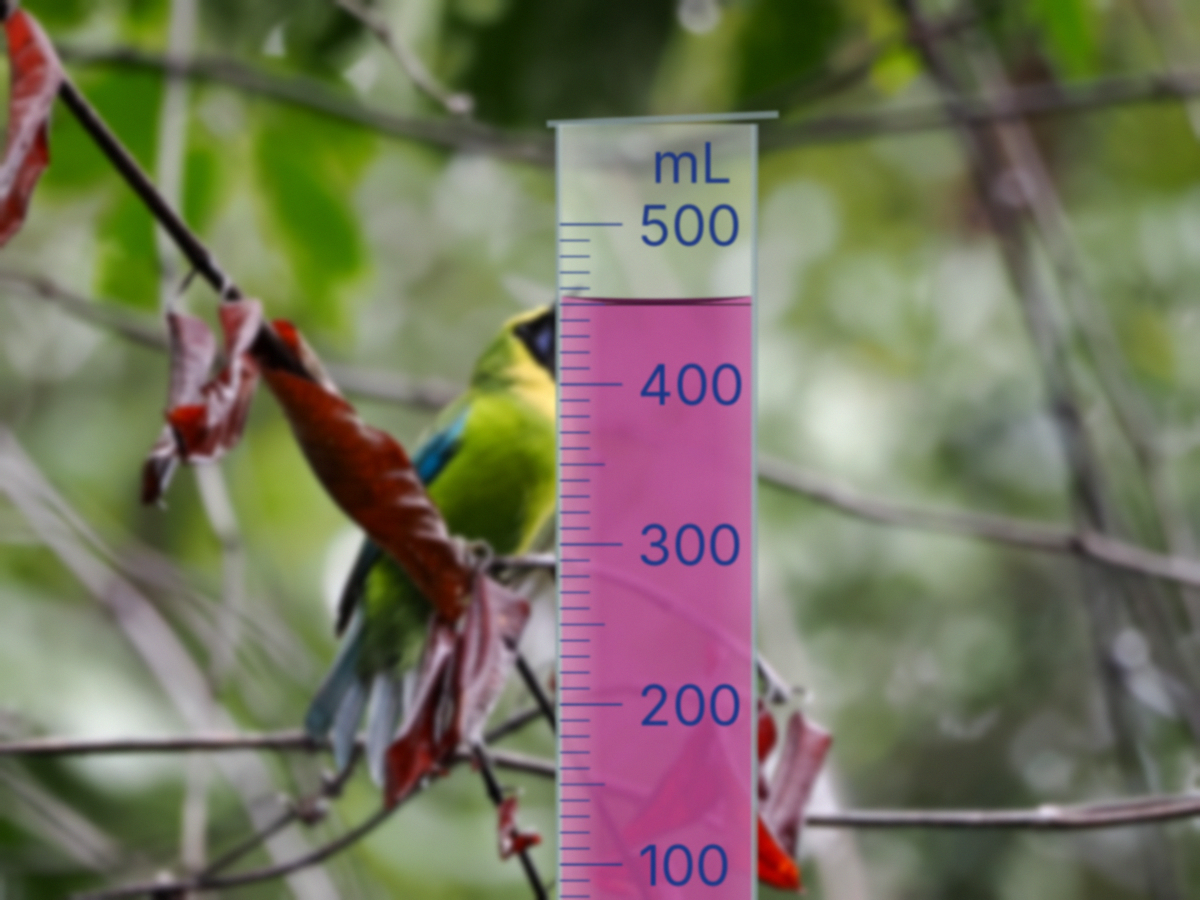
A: 450 mL
